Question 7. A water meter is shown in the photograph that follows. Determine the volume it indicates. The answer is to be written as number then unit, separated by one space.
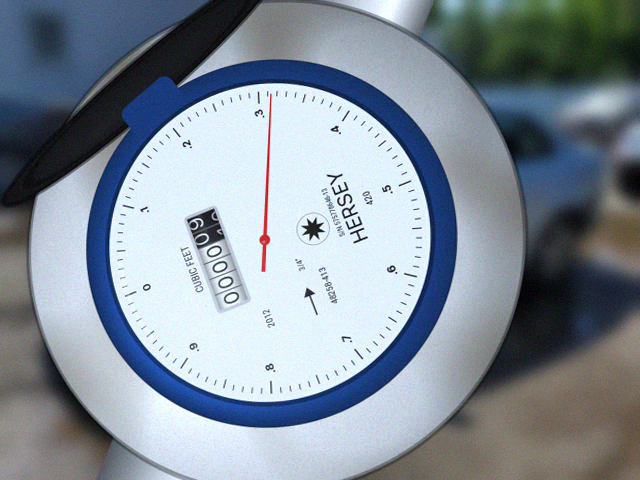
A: 9.31 ft³
